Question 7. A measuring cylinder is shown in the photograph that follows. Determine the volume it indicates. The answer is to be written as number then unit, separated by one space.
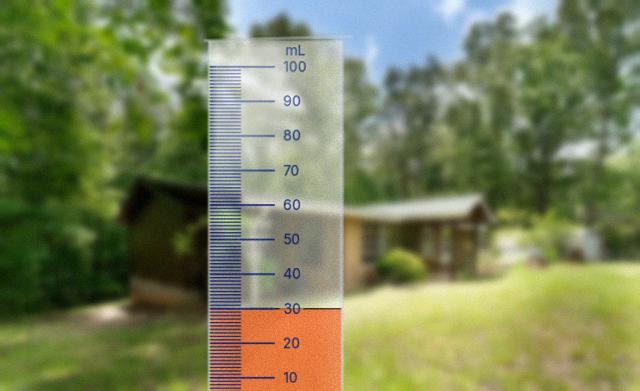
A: 30 mL
